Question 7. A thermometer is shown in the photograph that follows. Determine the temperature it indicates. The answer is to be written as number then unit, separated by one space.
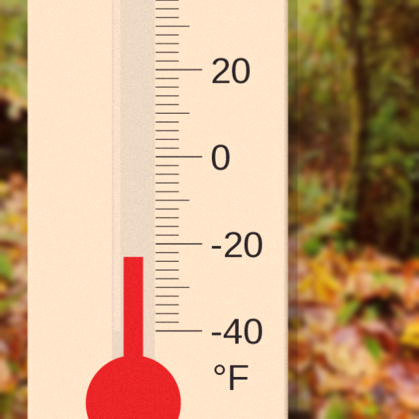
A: -23 °F
